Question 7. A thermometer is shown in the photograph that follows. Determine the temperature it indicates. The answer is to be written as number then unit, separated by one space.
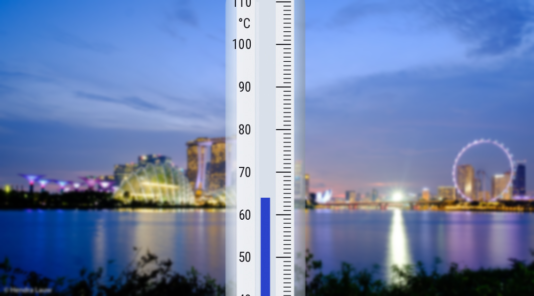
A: 64 °C
